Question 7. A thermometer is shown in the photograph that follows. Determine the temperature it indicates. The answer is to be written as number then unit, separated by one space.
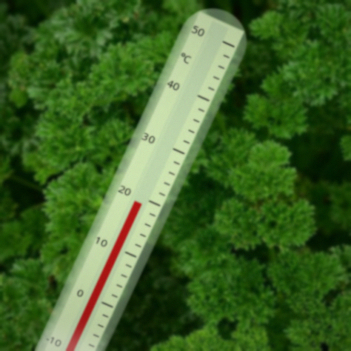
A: 19 °C
